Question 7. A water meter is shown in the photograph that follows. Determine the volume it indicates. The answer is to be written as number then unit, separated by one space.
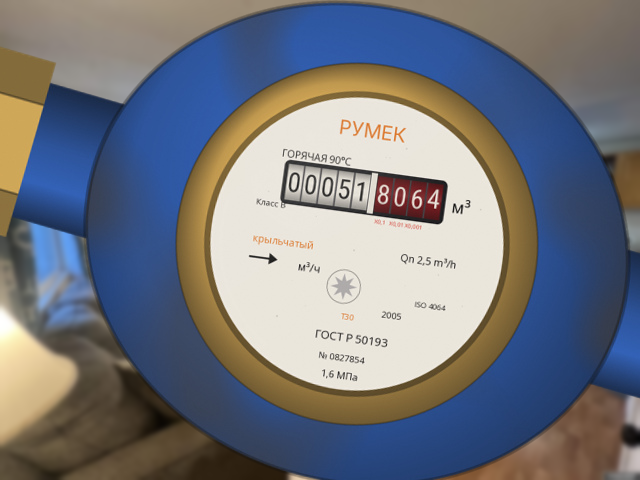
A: 51.8064 m³
